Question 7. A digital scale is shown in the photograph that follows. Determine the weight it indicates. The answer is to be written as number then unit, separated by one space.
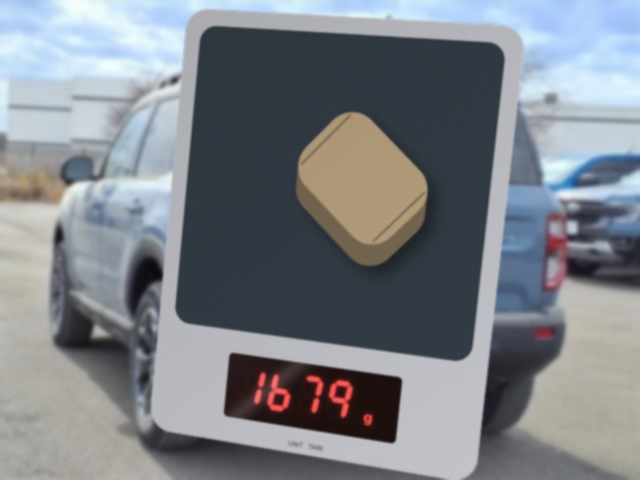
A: 1679 g
